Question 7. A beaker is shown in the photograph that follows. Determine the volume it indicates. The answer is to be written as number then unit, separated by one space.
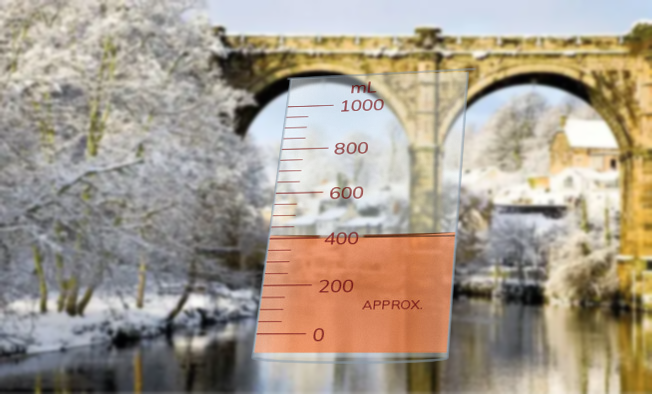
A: 400 mL
